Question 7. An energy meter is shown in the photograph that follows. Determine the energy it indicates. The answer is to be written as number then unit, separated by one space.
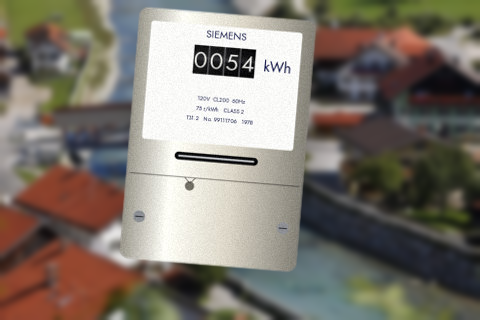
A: 54 kWh
